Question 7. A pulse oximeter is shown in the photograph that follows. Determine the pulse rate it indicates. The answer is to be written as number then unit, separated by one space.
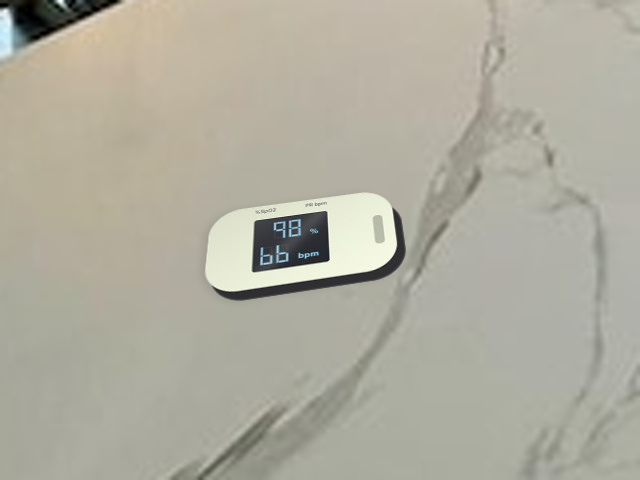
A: 66 bpm
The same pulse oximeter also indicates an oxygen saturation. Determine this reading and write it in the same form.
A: 98 %
